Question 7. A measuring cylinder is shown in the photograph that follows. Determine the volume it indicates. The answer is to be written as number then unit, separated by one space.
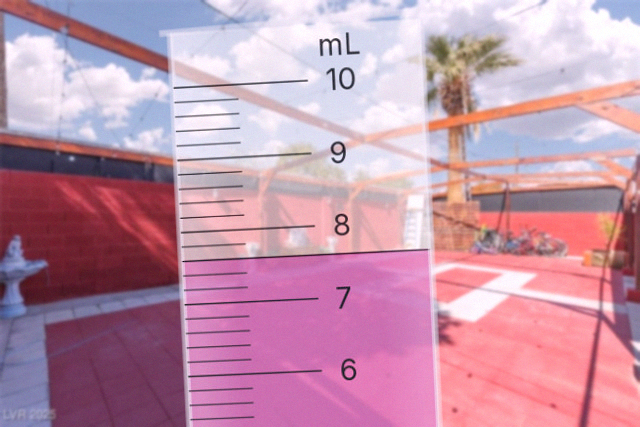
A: 7.6 mL
